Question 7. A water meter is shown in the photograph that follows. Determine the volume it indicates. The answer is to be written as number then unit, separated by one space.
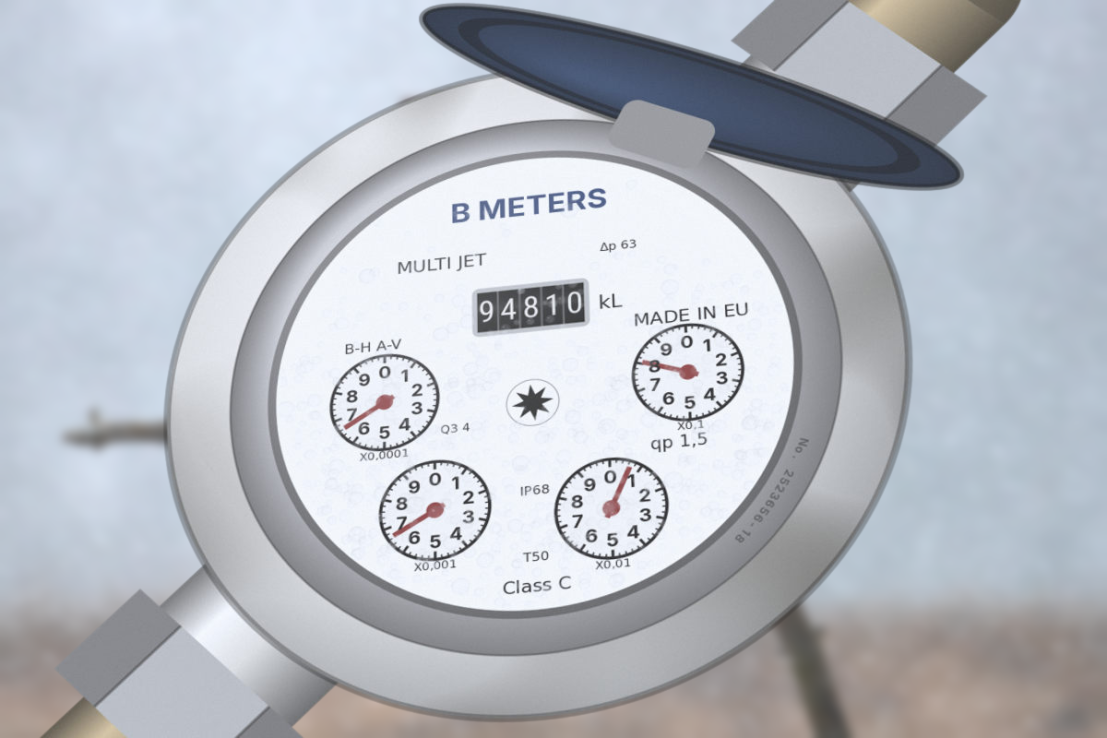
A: 94810.8066 kL
